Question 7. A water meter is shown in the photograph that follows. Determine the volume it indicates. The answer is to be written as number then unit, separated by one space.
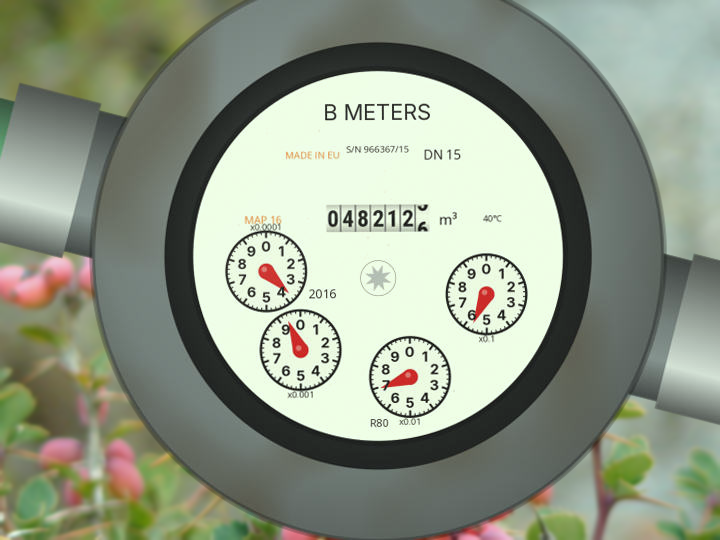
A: 482125.5693 m³
